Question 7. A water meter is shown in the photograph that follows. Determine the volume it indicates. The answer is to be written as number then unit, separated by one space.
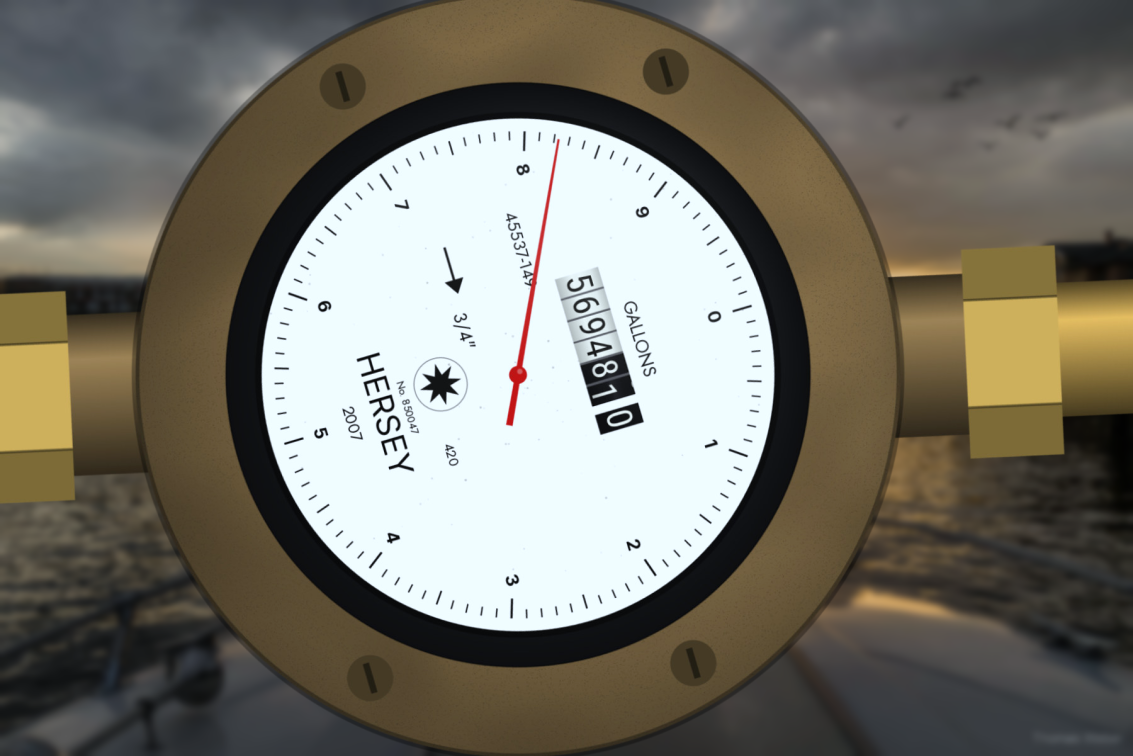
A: 5694808.2 gal
